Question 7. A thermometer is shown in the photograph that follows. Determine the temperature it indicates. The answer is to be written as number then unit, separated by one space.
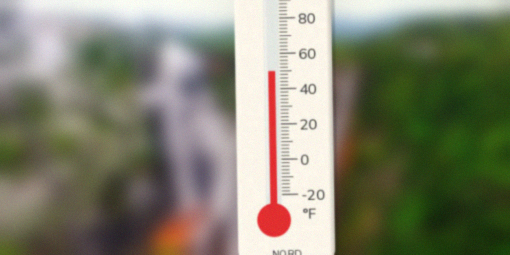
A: 50 °F
